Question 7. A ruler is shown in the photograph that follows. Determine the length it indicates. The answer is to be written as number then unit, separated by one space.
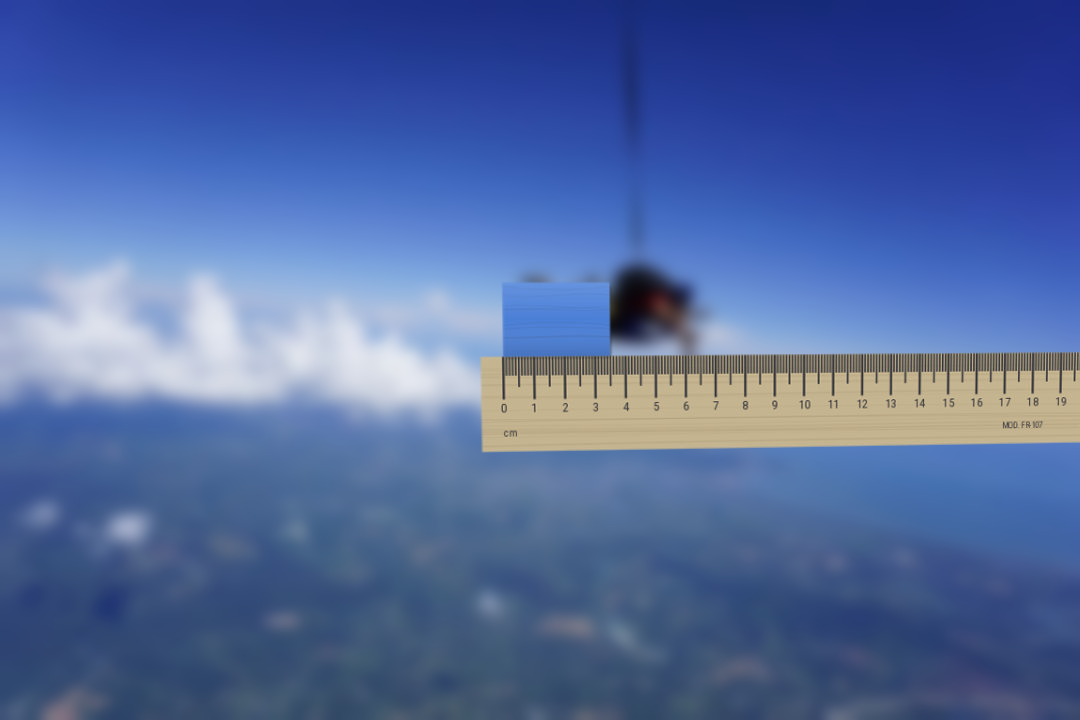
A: 3.5 cm
